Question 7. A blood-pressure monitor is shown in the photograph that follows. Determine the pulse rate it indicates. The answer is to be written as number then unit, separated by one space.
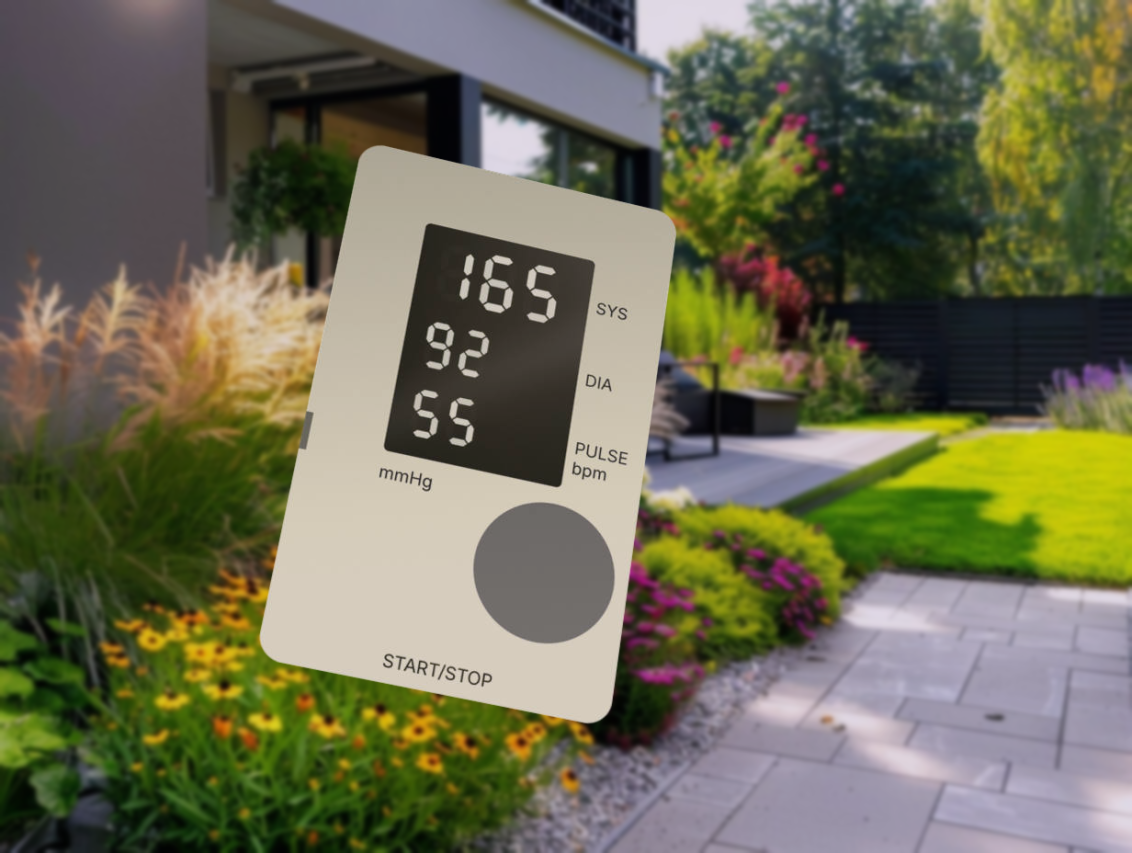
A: 55 bpm
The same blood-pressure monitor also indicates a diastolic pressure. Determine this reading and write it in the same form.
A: 92 mmHg
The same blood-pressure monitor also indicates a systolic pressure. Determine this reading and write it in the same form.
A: 165 mmHg
